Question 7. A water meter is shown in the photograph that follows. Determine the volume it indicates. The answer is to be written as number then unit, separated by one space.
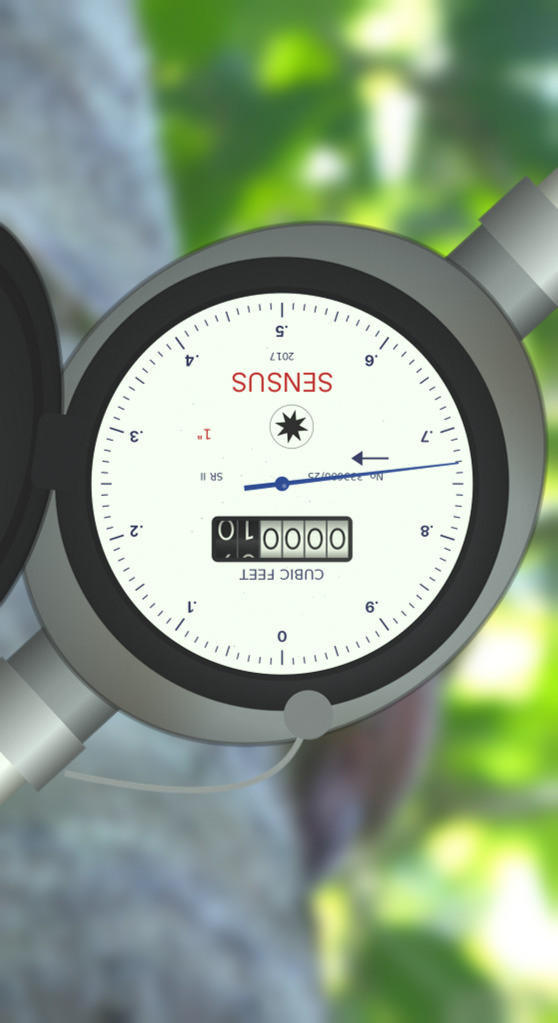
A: 9.73 ft³
